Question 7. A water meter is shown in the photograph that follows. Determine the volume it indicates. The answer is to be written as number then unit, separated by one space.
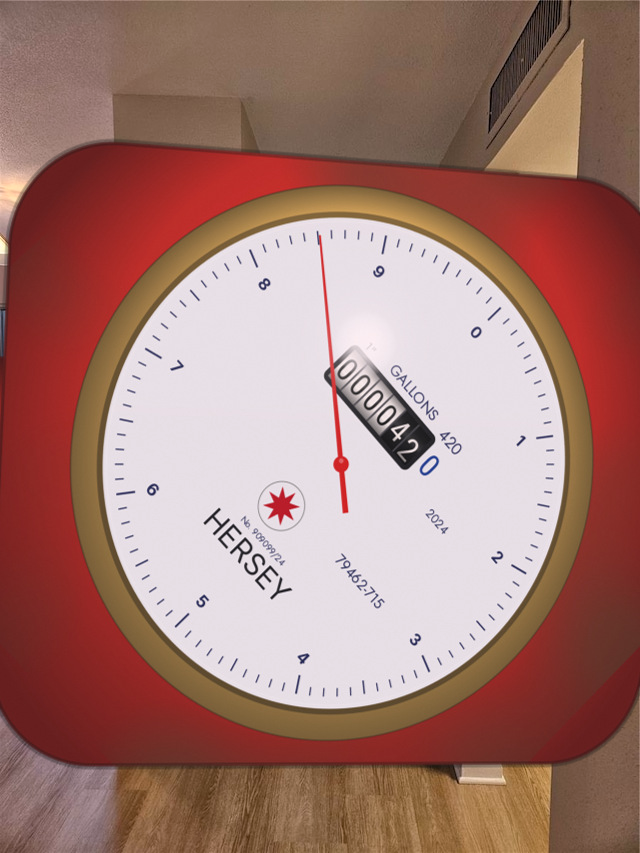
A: 418.5 gal
